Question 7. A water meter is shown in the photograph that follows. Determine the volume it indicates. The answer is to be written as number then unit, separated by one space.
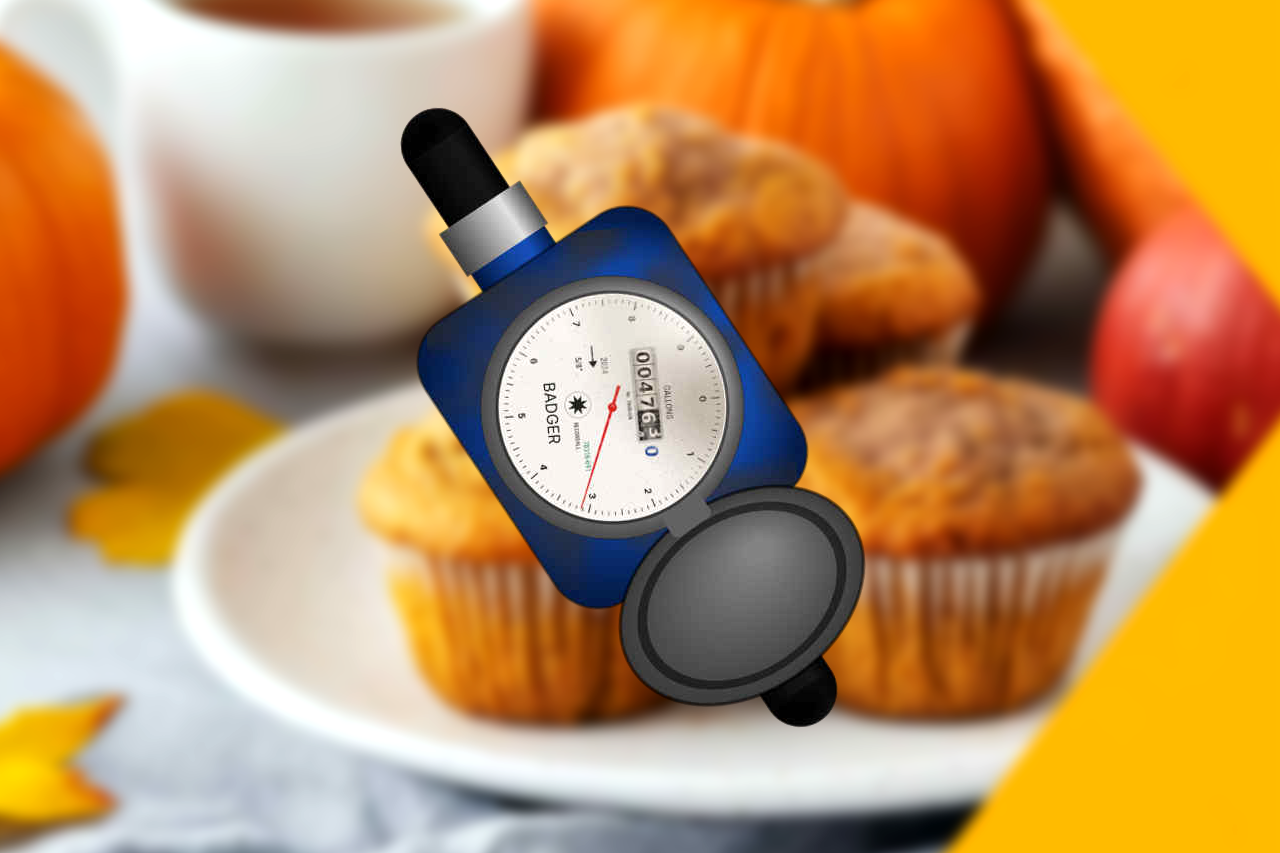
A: 47633.1 gal
